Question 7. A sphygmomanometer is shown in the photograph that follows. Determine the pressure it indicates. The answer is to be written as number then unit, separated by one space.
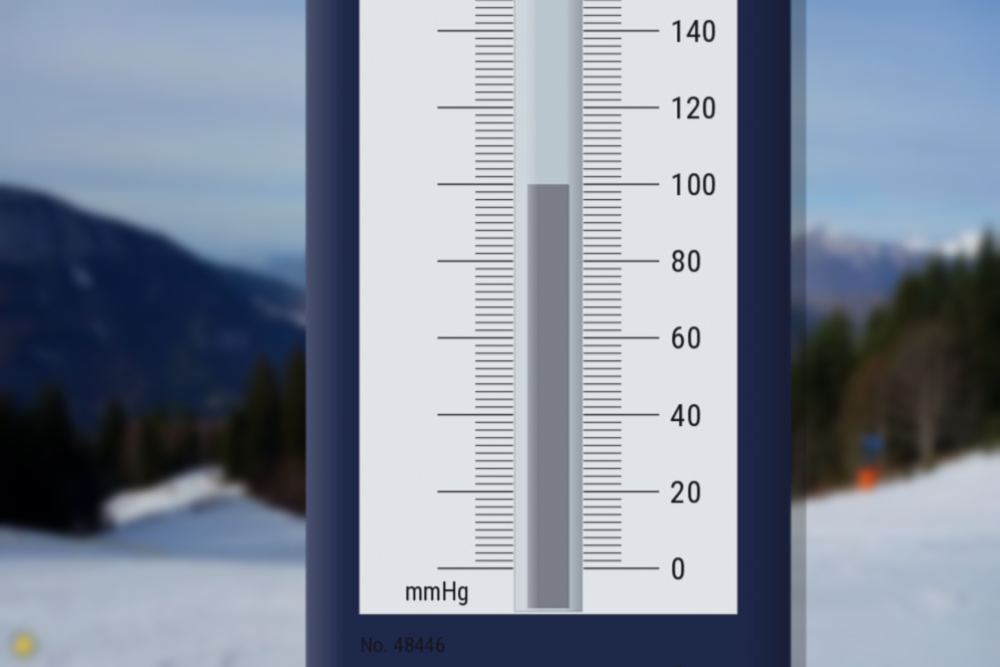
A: 100 mmHg
